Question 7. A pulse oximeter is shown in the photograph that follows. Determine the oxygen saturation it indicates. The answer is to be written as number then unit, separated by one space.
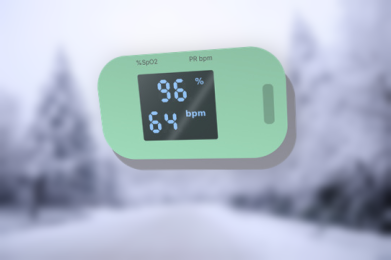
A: 96 %
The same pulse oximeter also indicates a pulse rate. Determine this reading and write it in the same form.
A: 64 bpm
